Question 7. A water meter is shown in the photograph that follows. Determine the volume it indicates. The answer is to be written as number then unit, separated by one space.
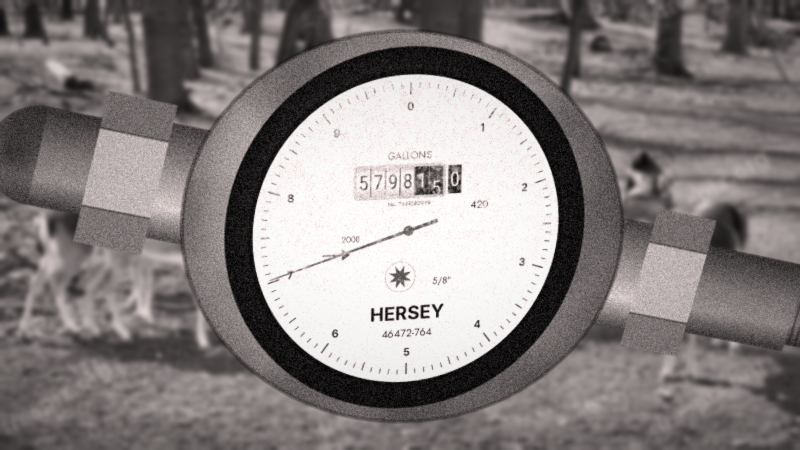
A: 5798147.0 gal
